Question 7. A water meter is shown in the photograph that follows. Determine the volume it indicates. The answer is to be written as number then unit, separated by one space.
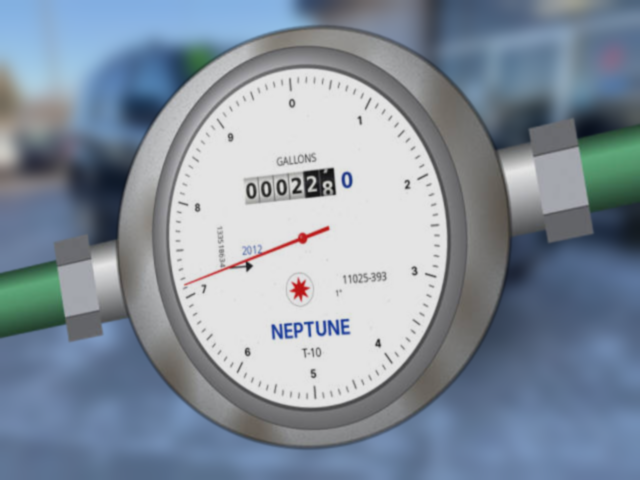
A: 2277.1 gal
